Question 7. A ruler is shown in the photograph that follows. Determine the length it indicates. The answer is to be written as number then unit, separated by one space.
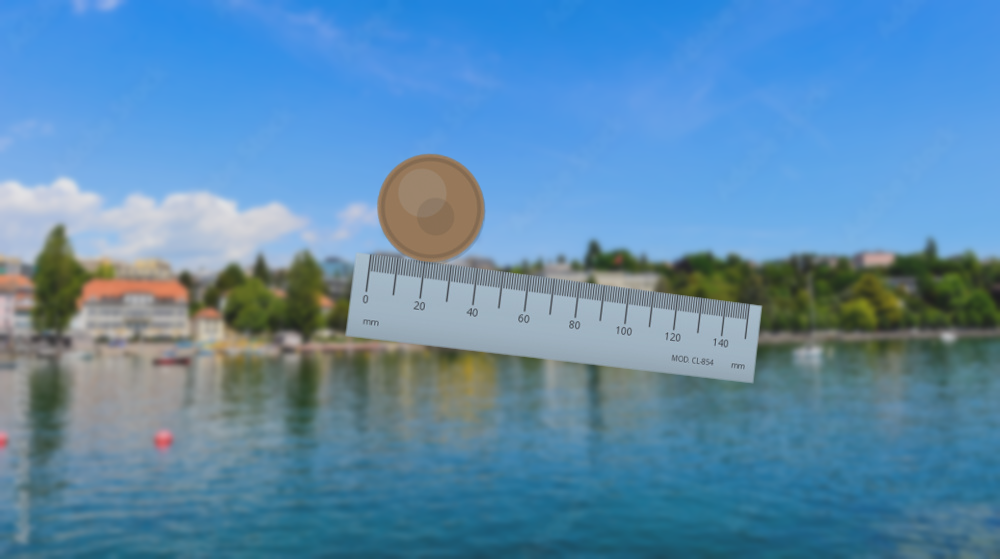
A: 40 mm
